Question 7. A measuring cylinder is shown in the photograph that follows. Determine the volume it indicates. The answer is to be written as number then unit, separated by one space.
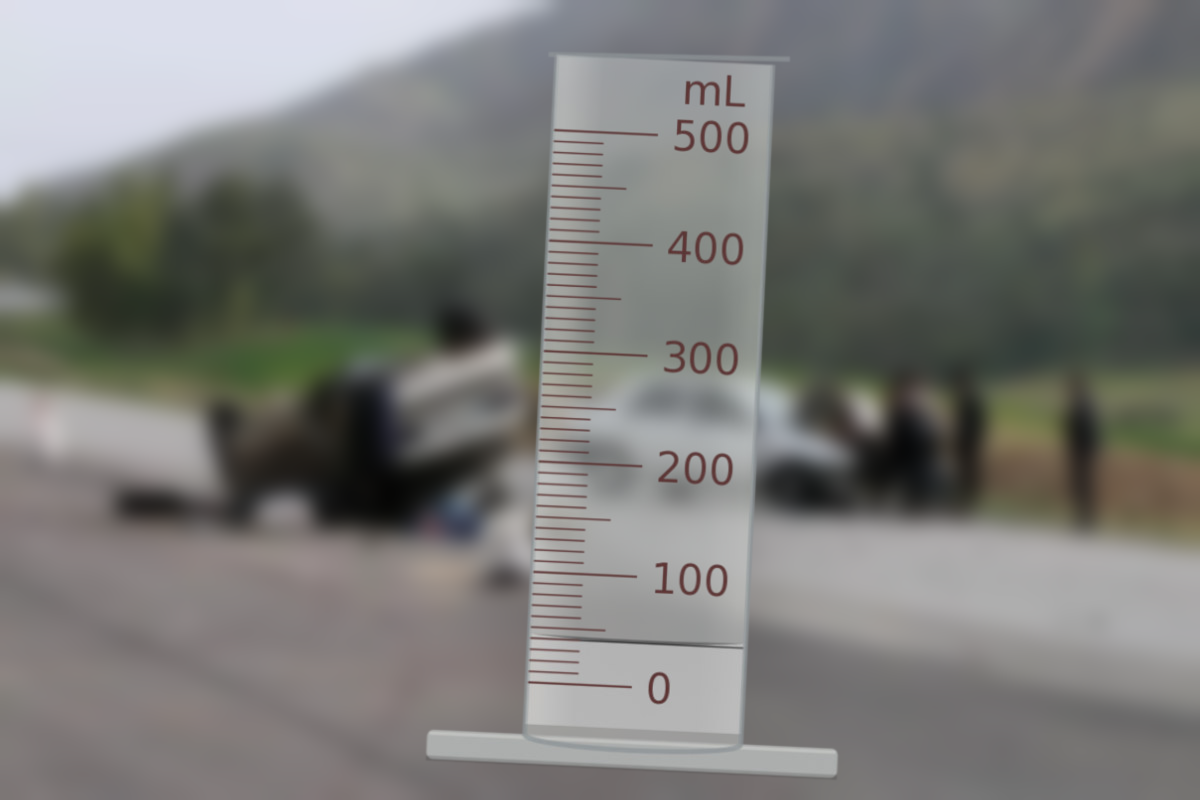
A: 40 mL
